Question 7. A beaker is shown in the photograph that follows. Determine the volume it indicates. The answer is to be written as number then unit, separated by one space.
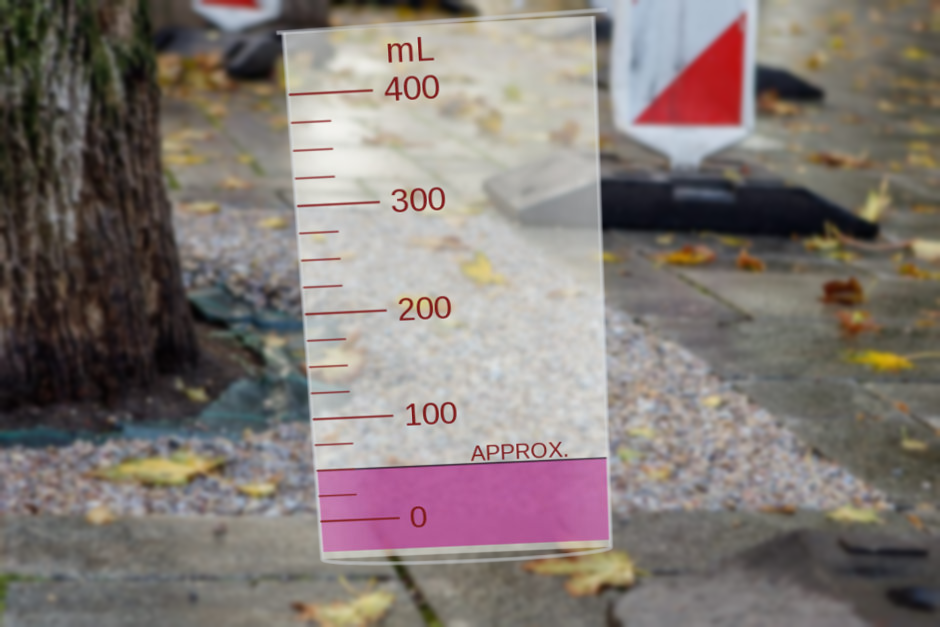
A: 50 mL
